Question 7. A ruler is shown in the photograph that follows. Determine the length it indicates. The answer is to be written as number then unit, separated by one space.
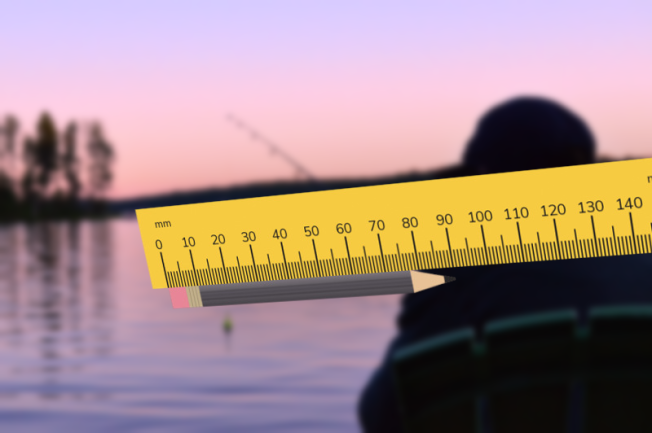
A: 90 mm
